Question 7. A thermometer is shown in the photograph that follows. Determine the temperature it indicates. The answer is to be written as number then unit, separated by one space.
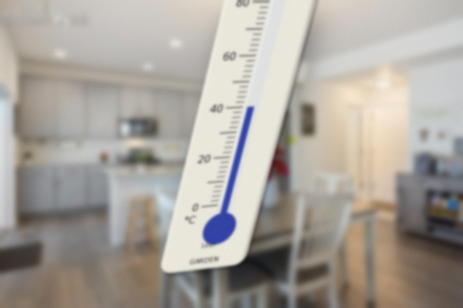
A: 40 °C
